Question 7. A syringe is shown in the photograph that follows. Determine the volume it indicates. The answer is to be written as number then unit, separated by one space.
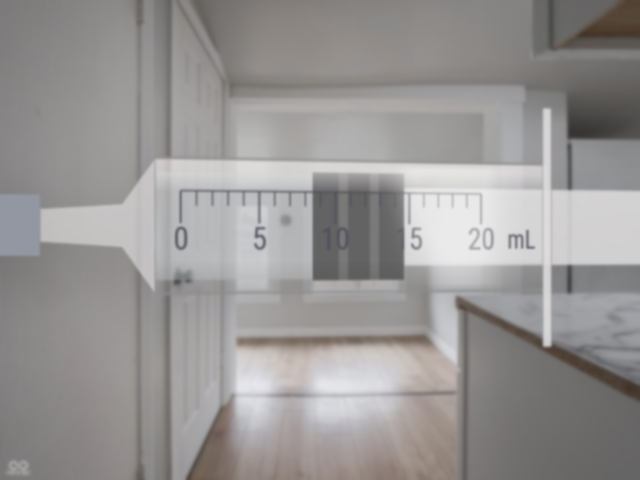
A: 8.5 mL
